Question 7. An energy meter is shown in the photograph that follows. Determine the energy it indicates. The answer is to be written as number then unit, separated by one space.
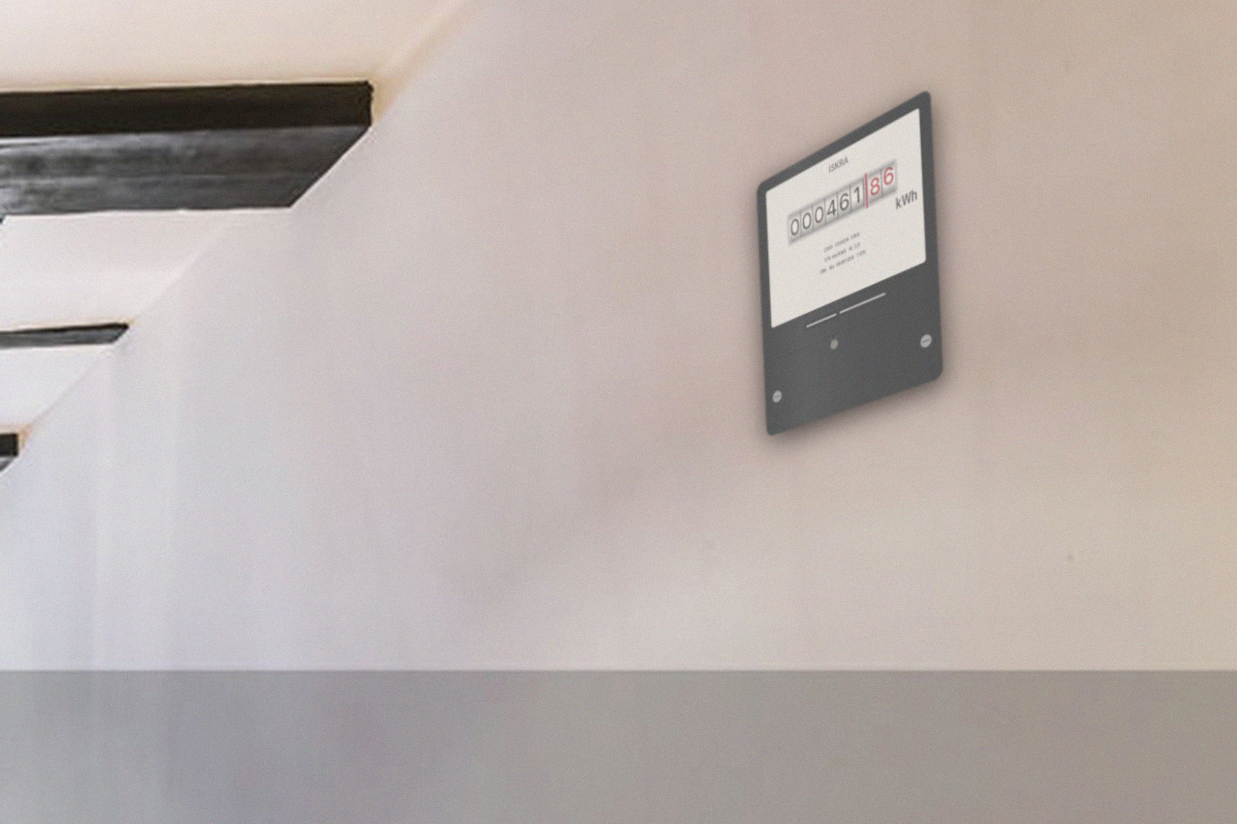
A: 461.86 kWh
